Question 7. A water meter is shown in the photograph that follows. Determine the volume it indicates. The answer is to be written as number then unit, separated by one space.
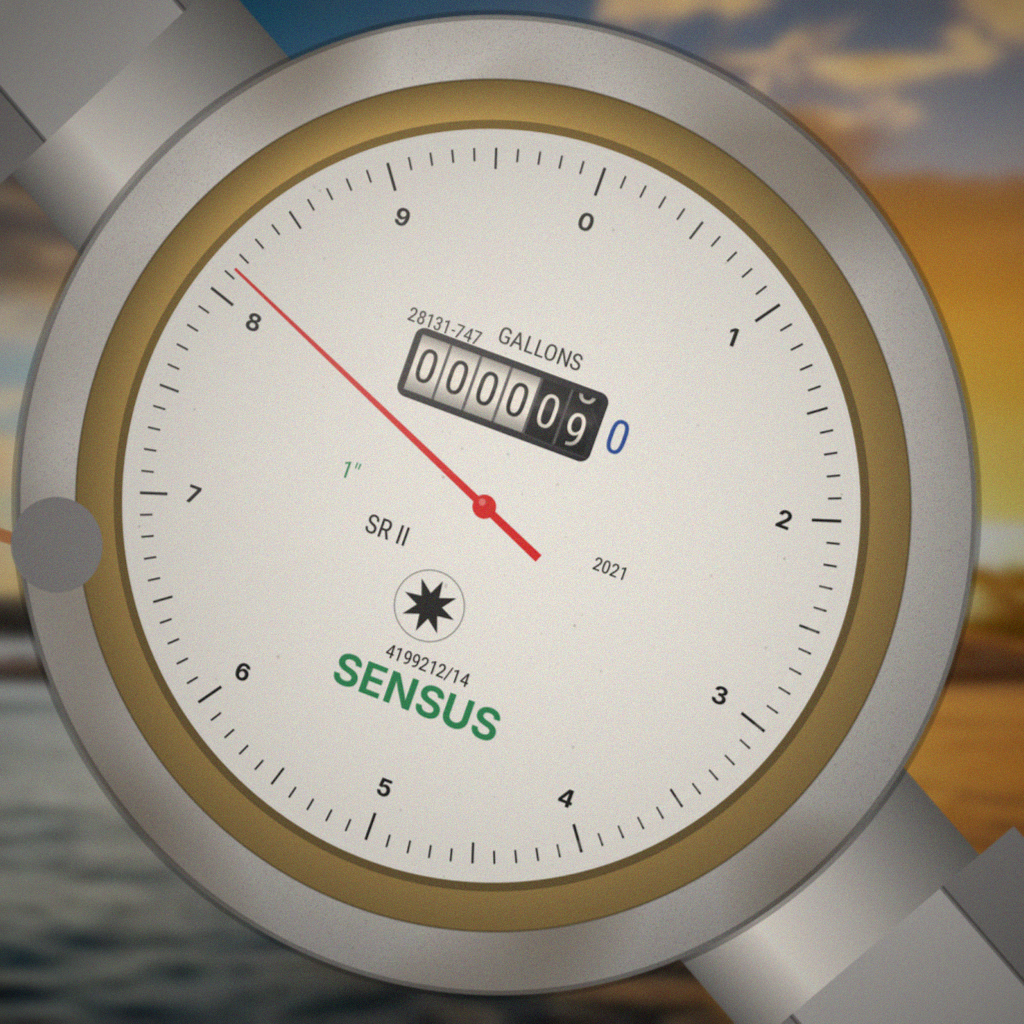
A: 88.1 gal
